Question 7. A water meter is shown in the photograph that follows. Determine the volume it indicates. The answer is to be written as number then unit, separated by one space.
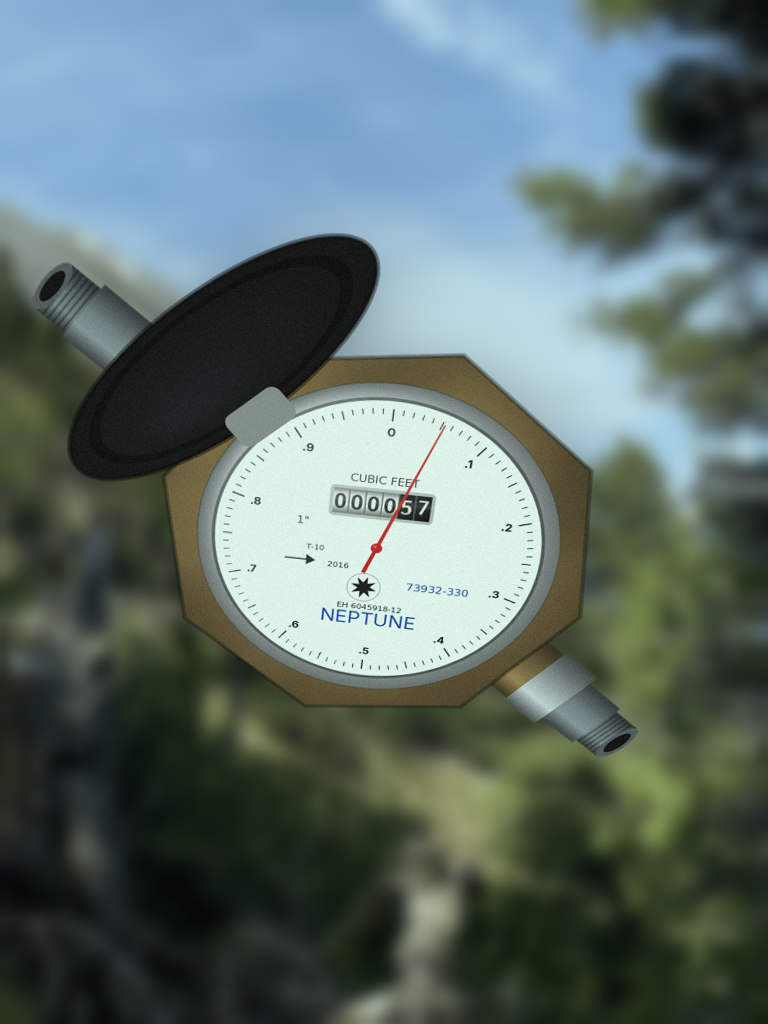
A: 57.05 ft³
